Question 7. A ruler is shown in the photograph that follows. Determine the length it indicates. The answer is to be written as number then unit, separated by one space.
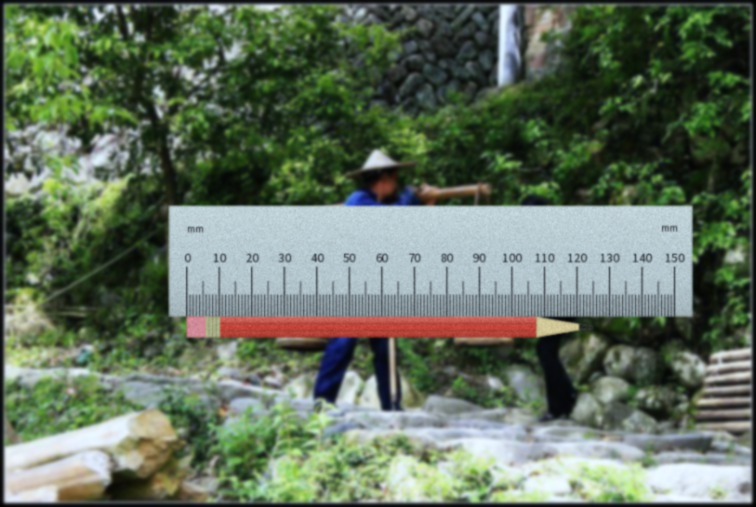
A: 125 mm
